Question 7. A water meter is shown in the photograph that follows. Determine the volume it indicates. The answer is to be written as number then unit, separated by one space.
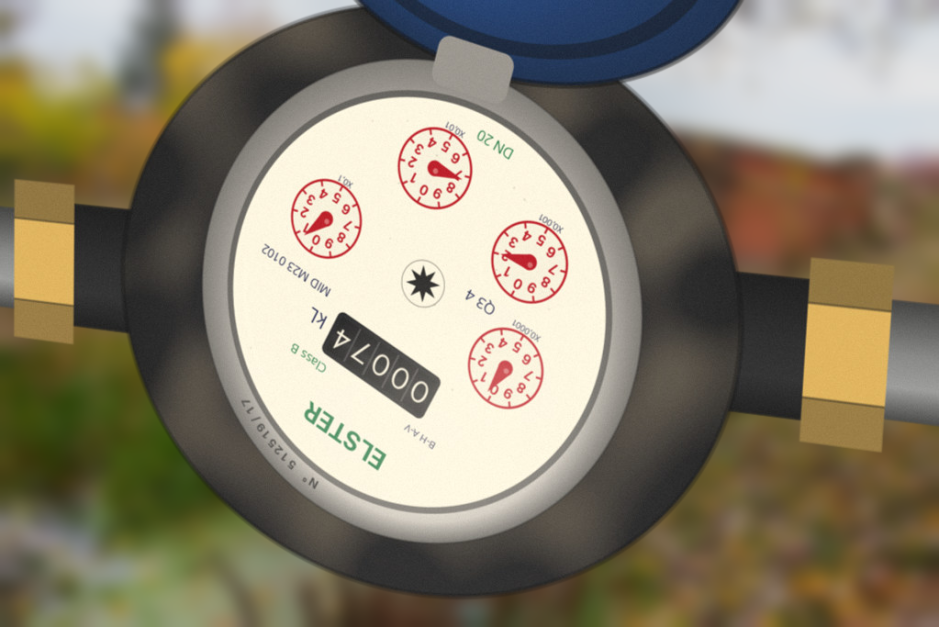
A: 74.0720 kL
